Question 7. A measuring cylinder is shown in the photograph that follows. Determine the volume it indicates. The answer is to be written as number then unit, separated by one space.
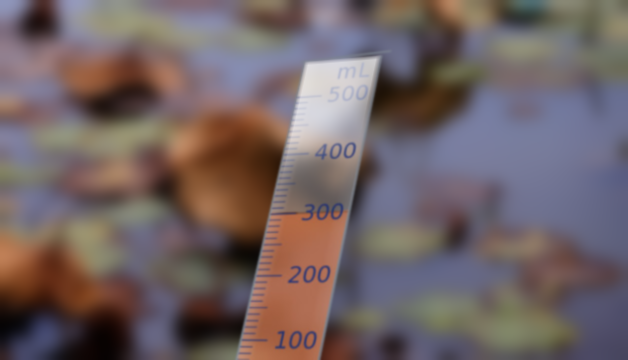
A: 300 mL
